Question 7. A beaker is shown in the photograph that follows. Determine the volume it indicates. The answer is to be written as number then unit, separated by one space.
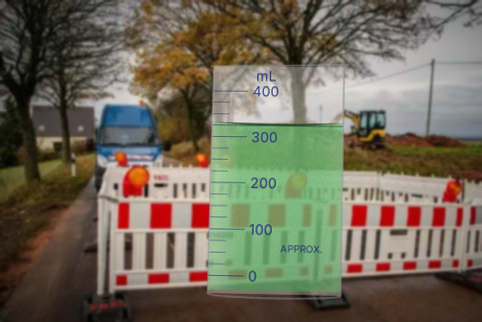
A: 325 mL
